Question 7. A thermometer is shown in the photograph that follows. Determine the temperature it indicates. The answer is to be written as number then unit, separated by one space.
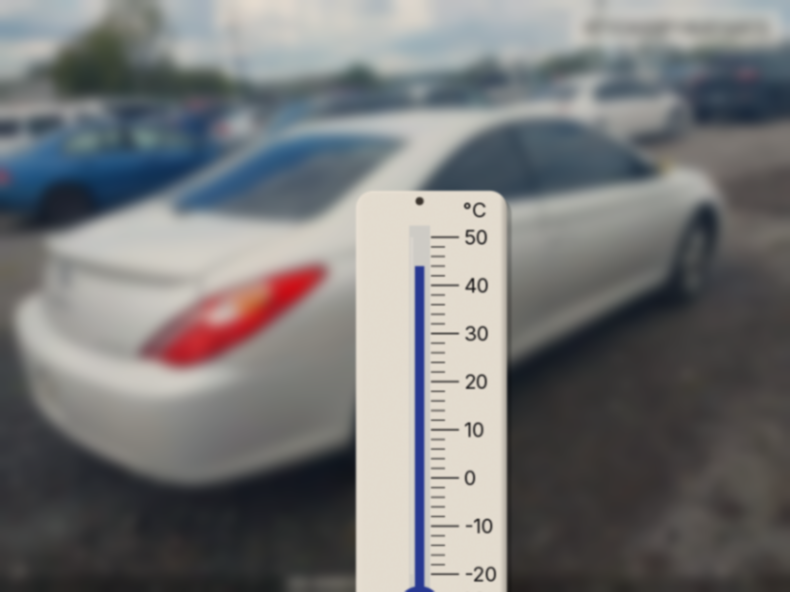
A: 44 °C
